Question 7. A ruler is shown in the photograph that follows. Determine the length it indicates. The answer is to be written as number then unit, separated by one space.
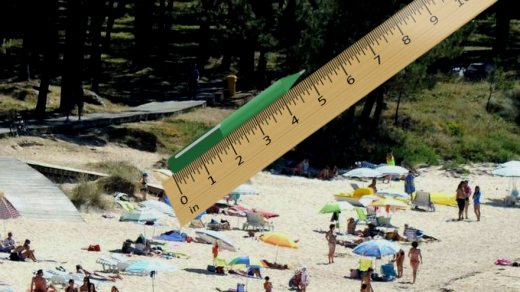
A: 5 in
